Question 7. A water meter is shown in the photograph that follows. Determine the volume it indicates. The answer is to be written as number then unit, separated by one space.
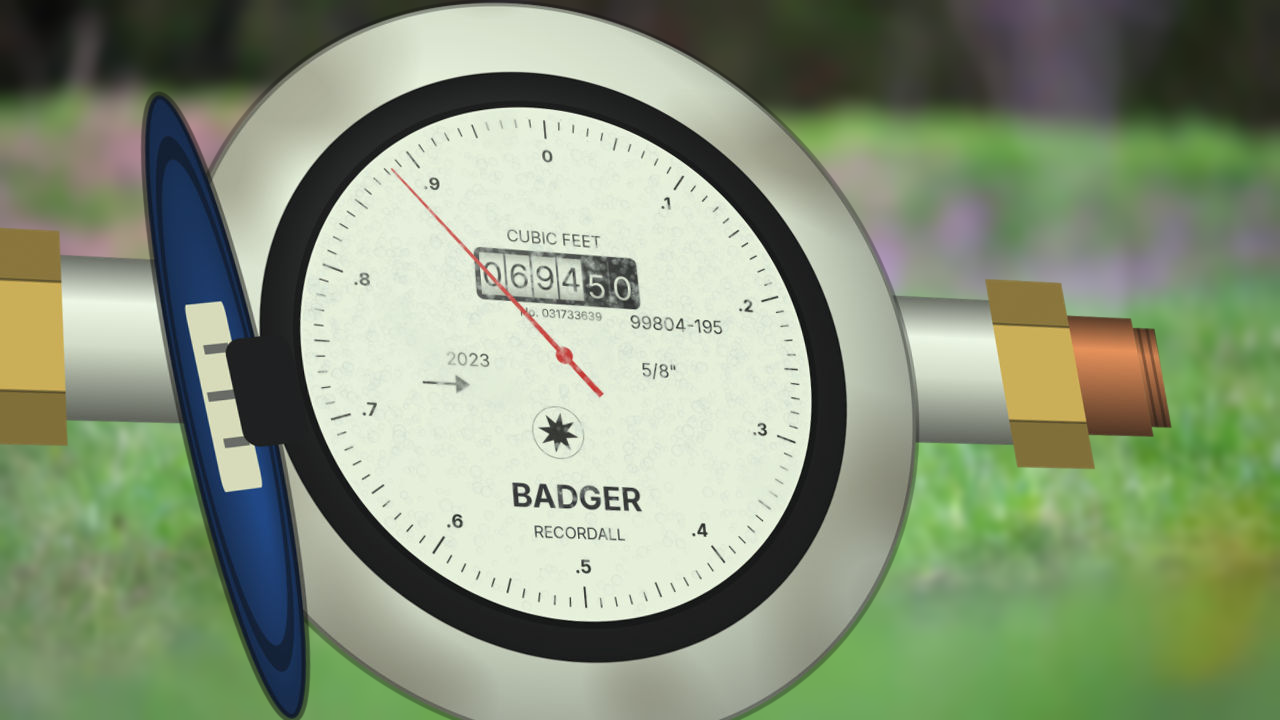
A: 69449.88 ft³
